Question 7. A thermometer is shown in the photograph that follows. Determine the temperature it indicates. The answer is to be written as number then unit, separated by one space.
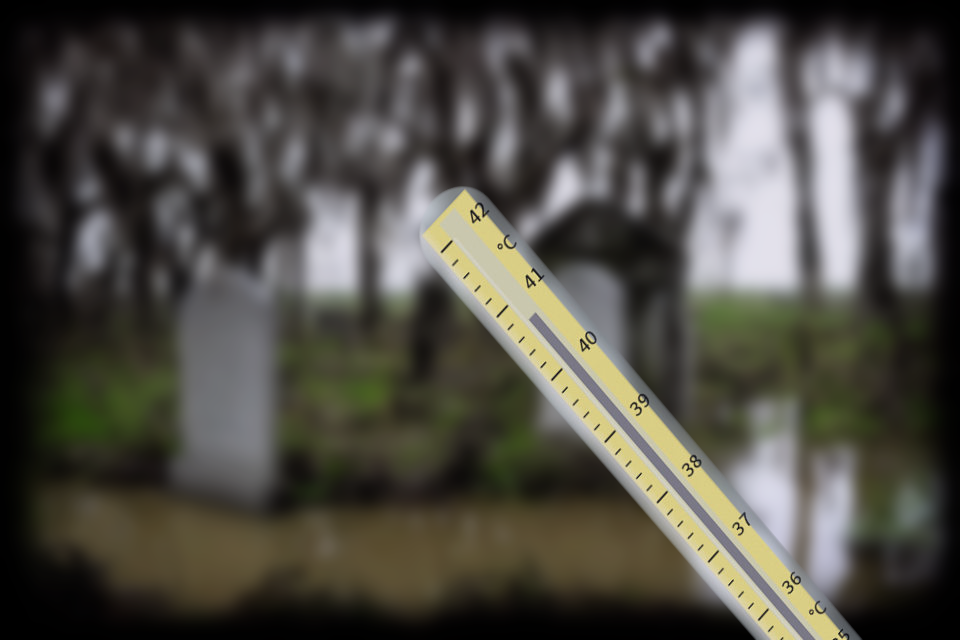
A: 40.7 °C
